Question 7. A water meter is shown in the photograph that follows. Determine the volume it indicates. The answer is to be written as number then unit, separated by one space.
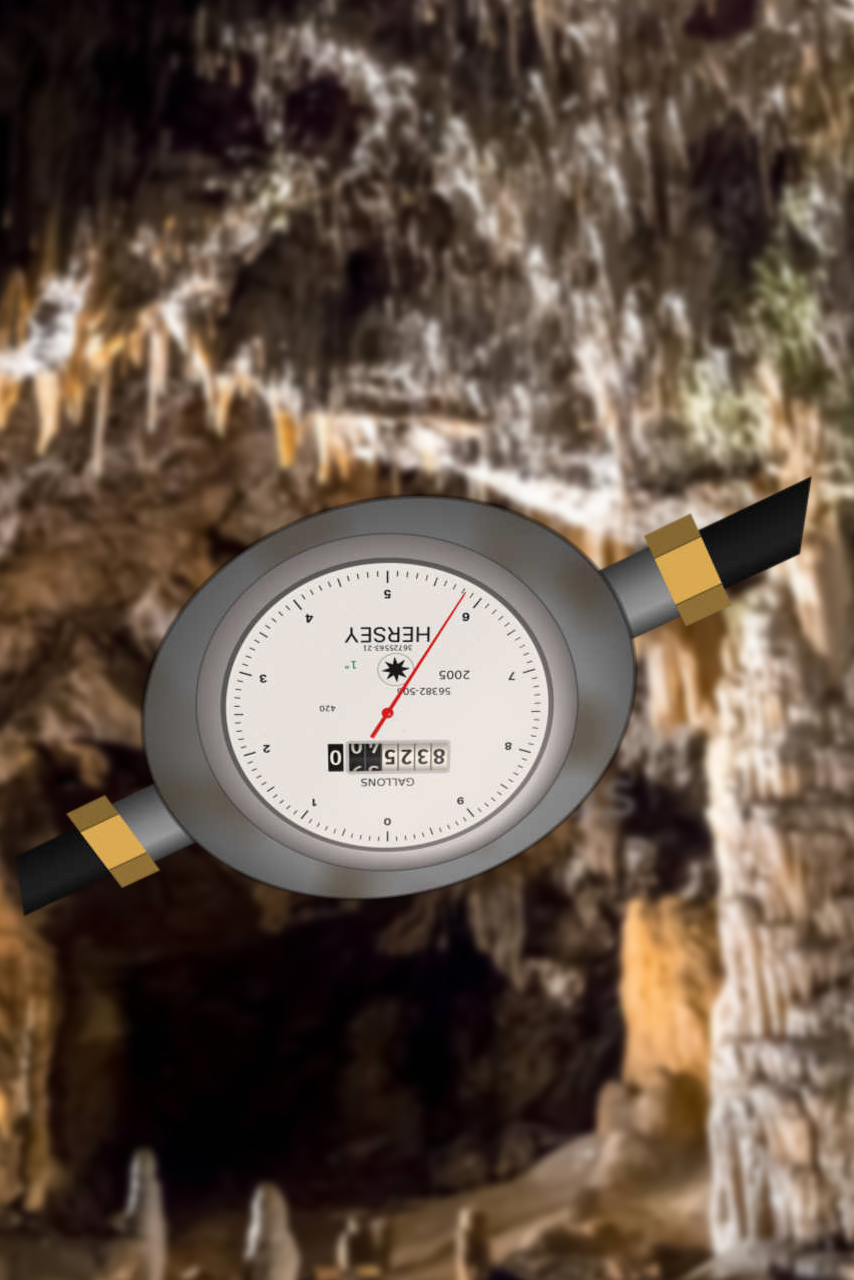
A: 8325395.8 gal
